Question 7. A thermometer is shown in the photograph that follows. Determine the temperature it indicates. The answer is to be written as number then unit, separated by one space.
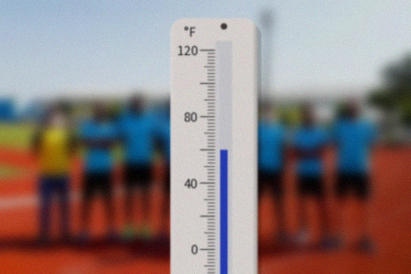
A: 60 °F
